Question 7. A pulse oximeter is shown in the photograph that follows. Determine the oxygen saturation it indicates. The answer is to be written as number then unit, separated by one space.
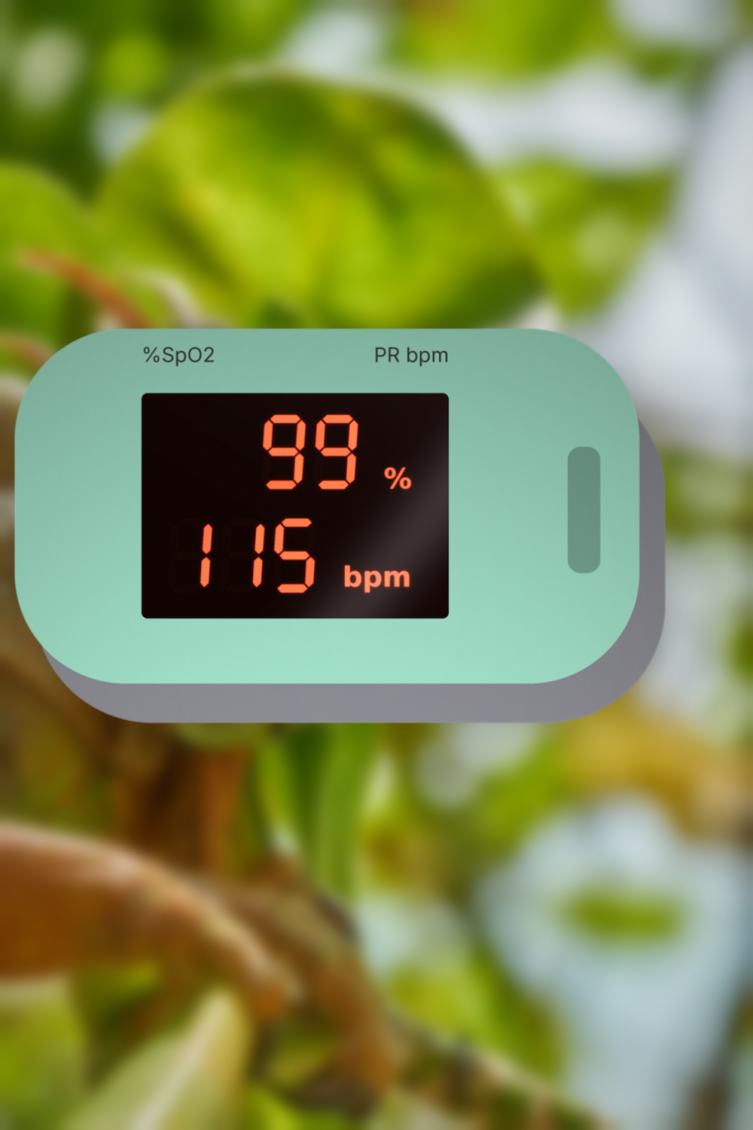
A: 99 %
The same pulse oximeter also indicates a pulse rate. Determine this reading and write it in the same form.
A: 115 bpm
